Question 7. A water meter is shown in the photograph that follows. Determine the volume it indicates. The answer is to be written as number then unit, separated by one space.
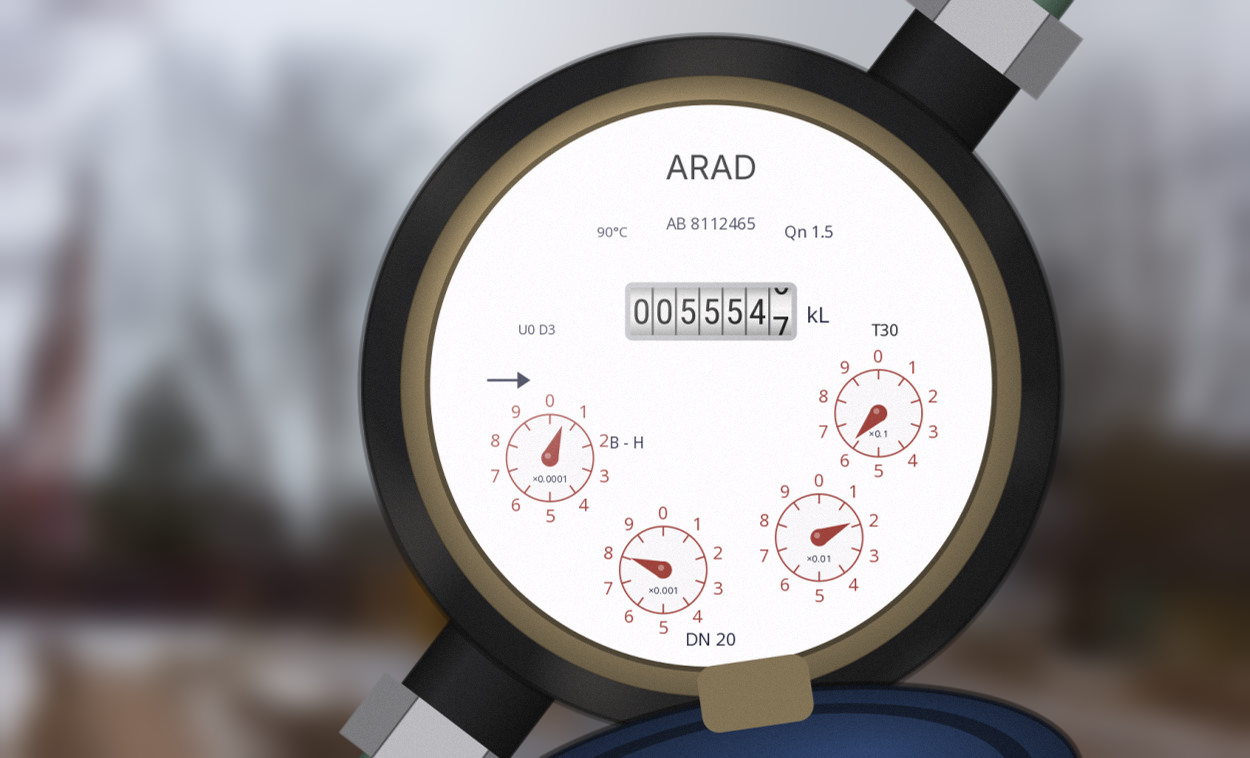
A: 55546.6180 kL
